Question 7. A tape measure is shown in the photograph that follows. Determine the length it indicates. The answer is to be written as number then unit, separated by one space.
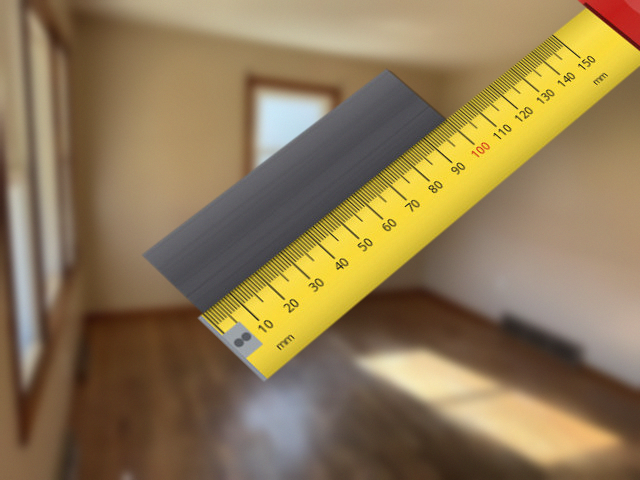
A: 100 mm
